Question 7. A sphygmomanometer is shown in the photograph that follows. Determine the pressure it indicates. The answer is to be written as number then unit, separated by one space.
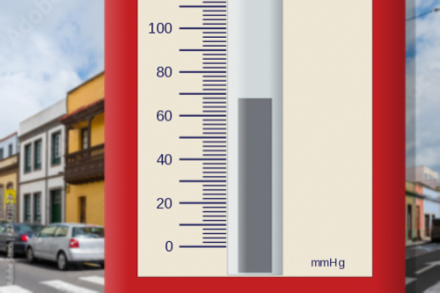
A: 68 mmHg
